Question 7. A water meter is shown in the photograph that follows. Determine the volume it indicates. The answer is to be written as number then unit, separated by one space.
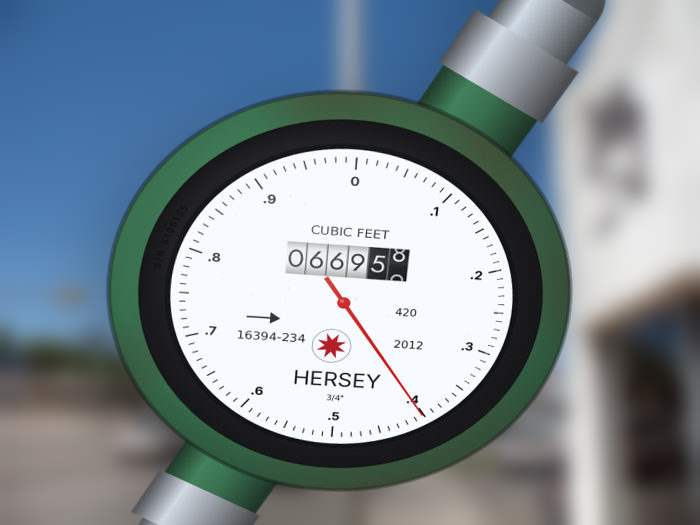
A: 66958.40 ft³
